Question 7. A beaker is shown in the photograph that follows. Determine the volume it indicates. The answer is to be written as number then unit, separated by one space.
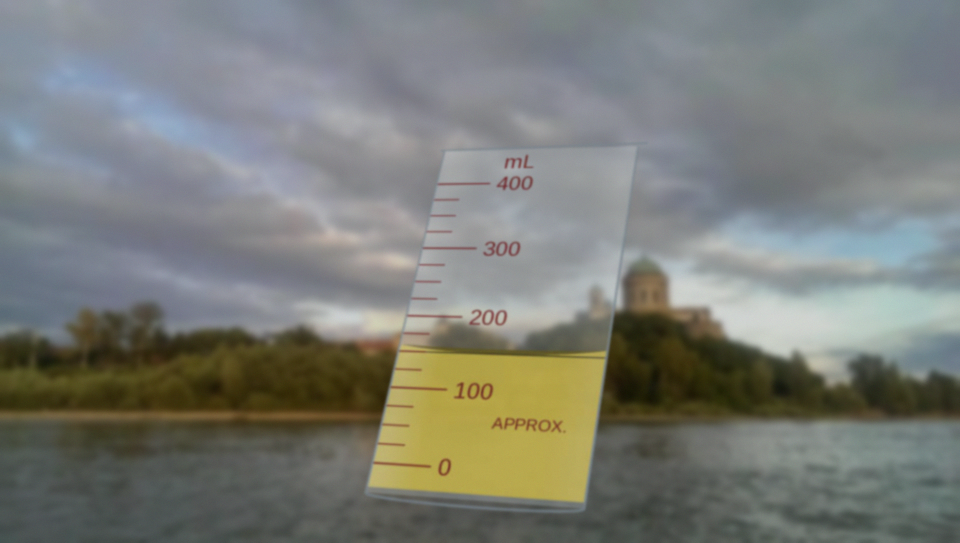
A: 150 mL
